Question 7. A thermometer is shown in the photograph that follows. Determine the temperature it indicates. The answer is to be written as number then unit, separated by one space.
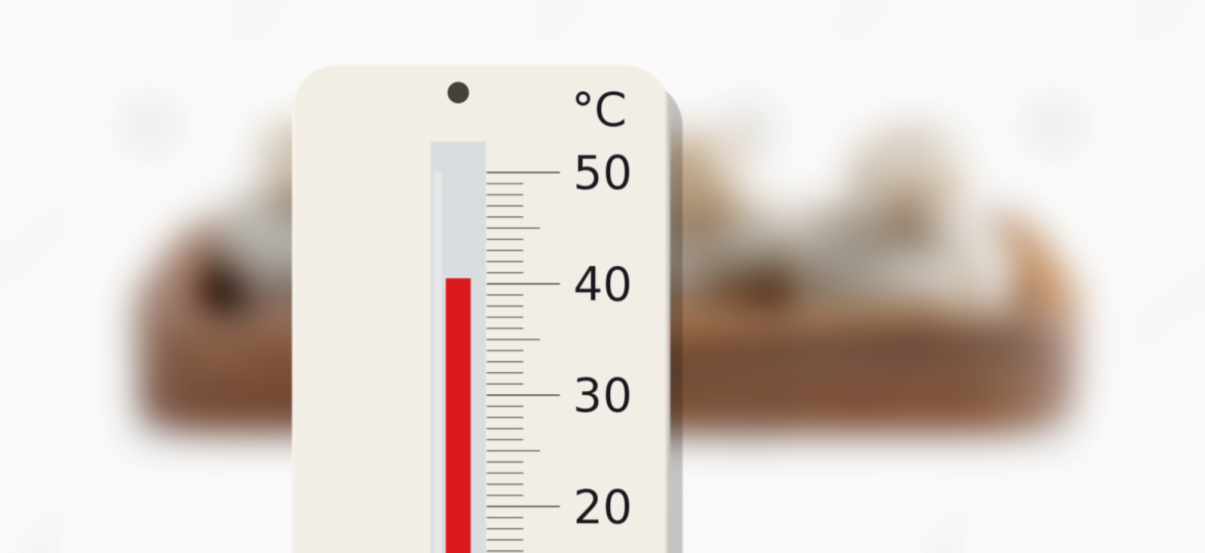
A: 40.5 °C
